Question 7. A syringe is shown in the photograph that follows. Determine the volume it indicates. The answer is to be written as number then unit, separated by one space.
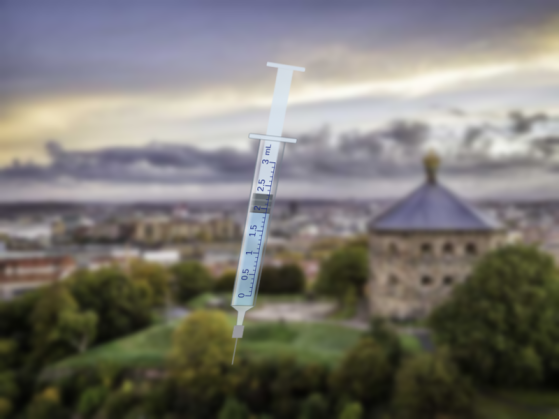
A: 1.9 mL
